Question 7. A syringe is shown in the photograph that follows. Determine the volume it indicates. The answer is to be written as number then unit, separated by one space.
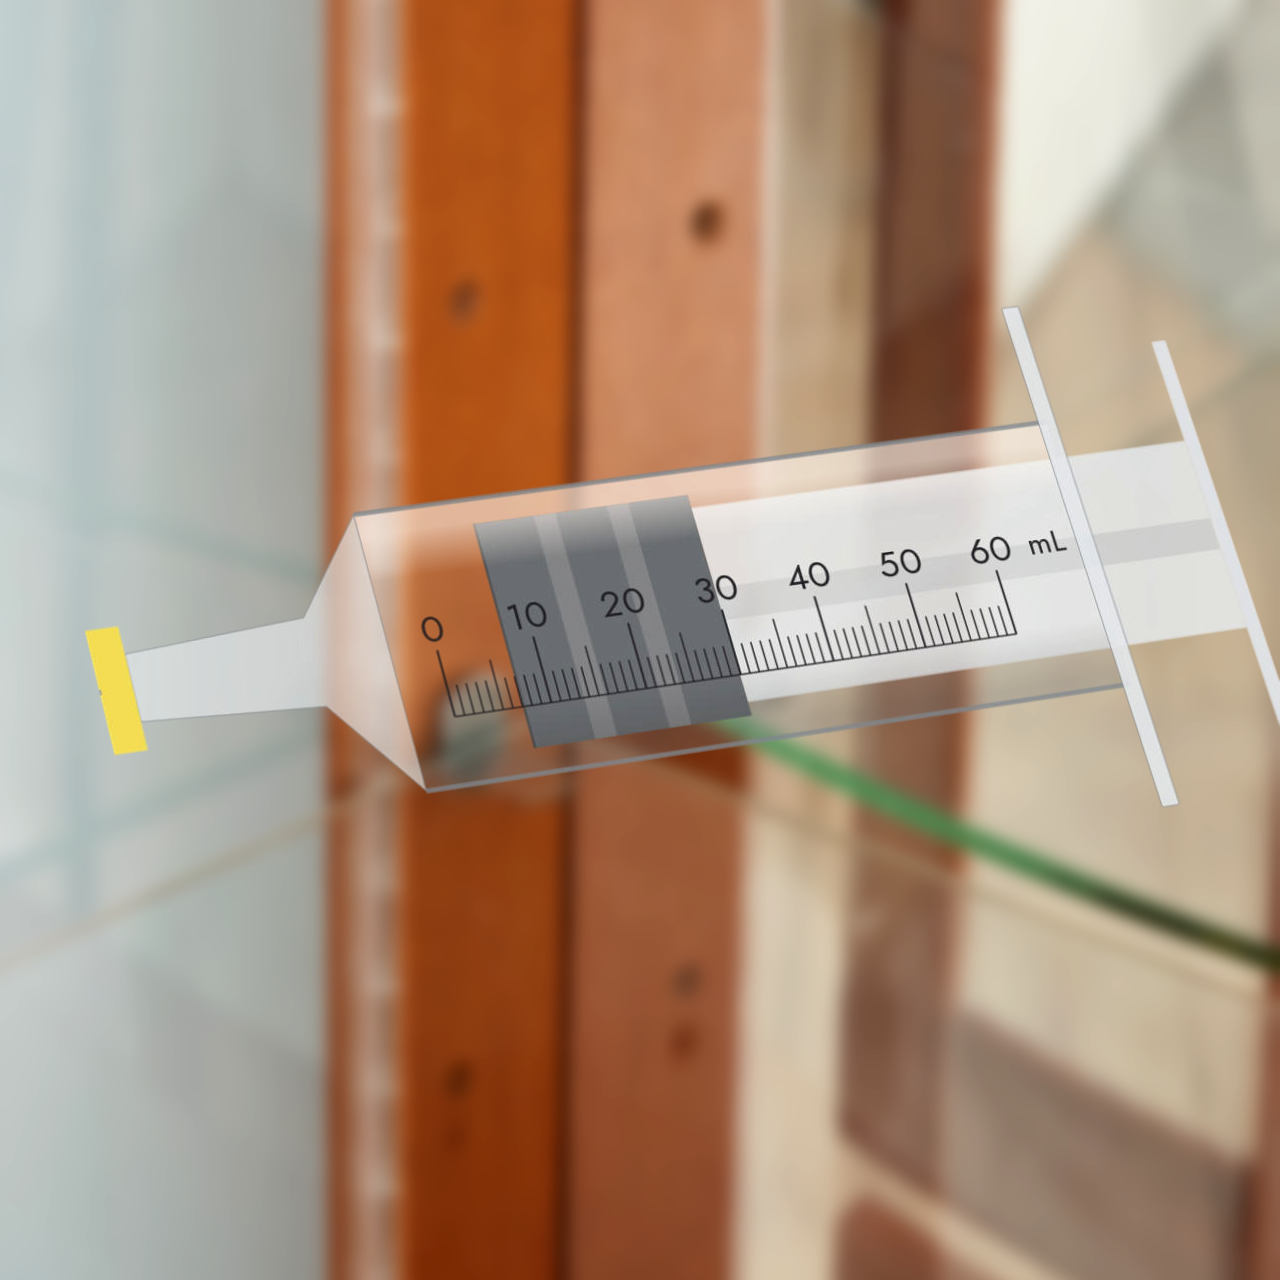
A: 7 mL
